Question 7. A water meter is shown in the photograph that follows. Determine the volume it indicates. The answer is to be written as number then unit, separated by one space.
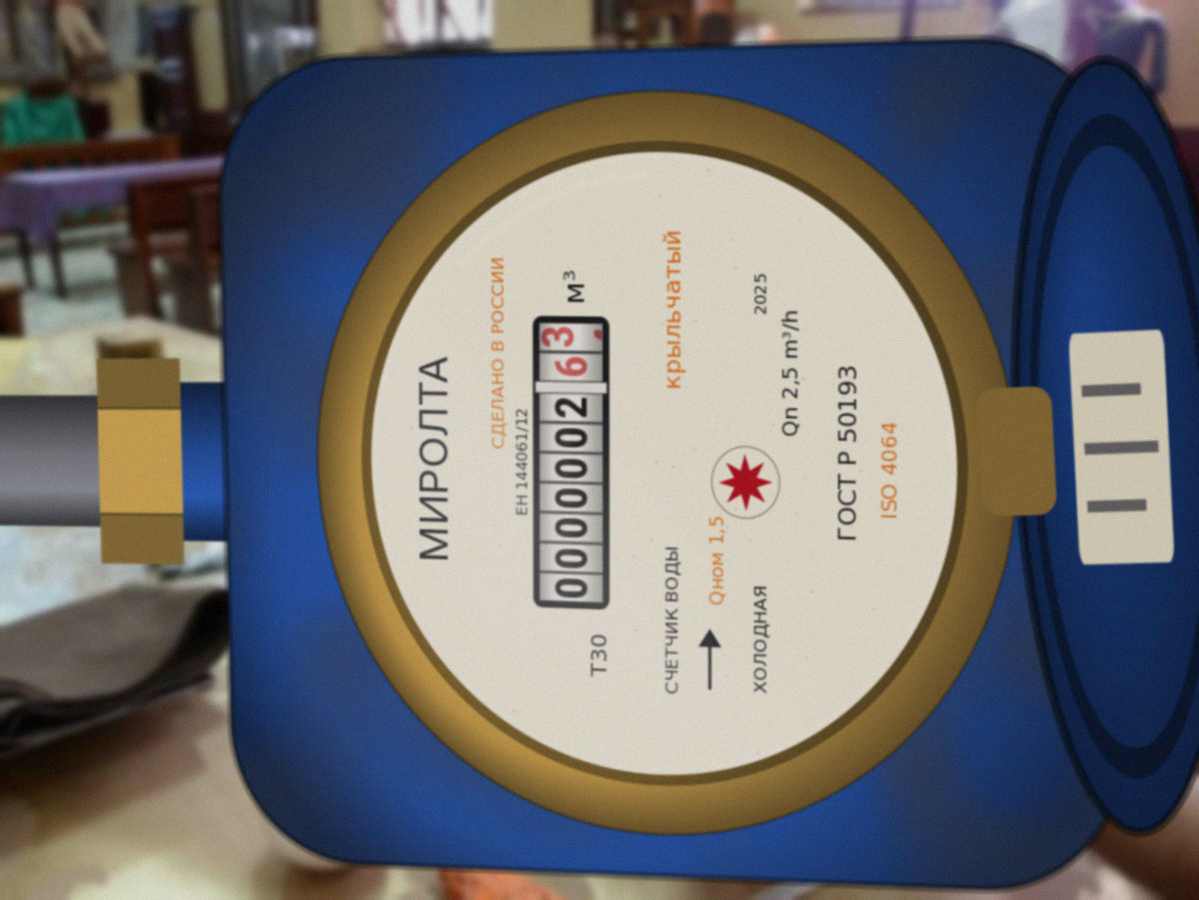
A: 2.63 m³
